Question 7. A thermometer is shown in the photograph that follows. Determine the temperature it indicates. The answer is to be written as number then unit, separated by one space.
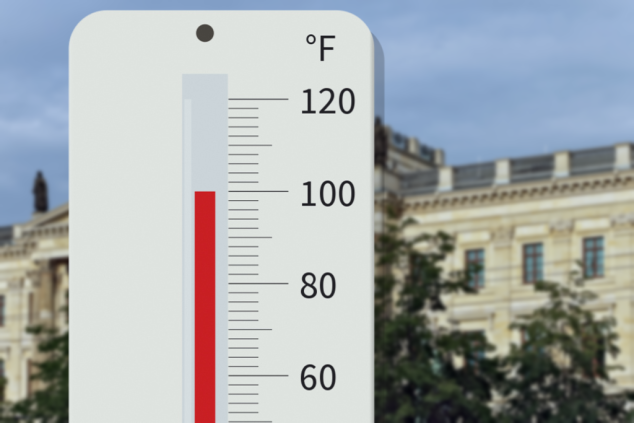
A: 100 °F
